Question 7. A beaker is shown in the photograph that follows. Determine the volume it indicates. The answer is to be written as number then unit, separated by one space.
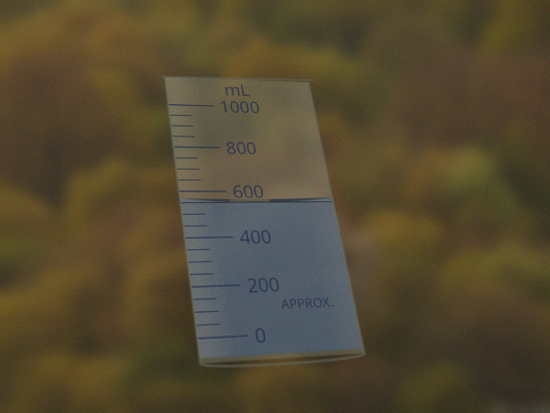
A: 550 mL
